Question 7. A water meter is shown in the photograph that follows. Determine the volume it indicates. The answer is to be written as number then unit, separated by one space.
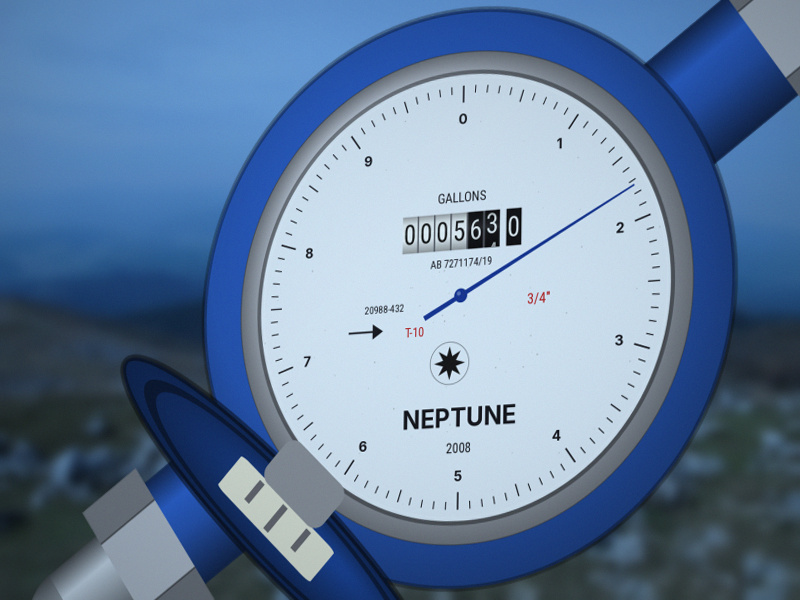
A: 5631.7 gal
